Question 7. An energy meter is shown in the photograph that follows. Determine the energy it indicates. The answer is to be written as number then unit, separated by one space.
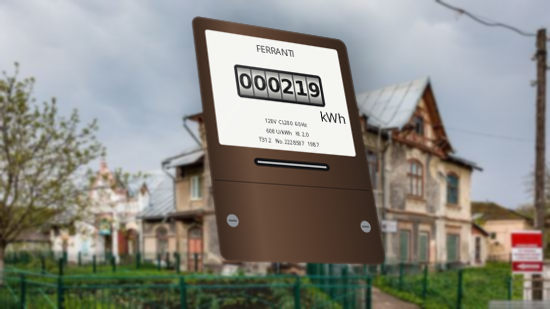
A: 219 kWh
